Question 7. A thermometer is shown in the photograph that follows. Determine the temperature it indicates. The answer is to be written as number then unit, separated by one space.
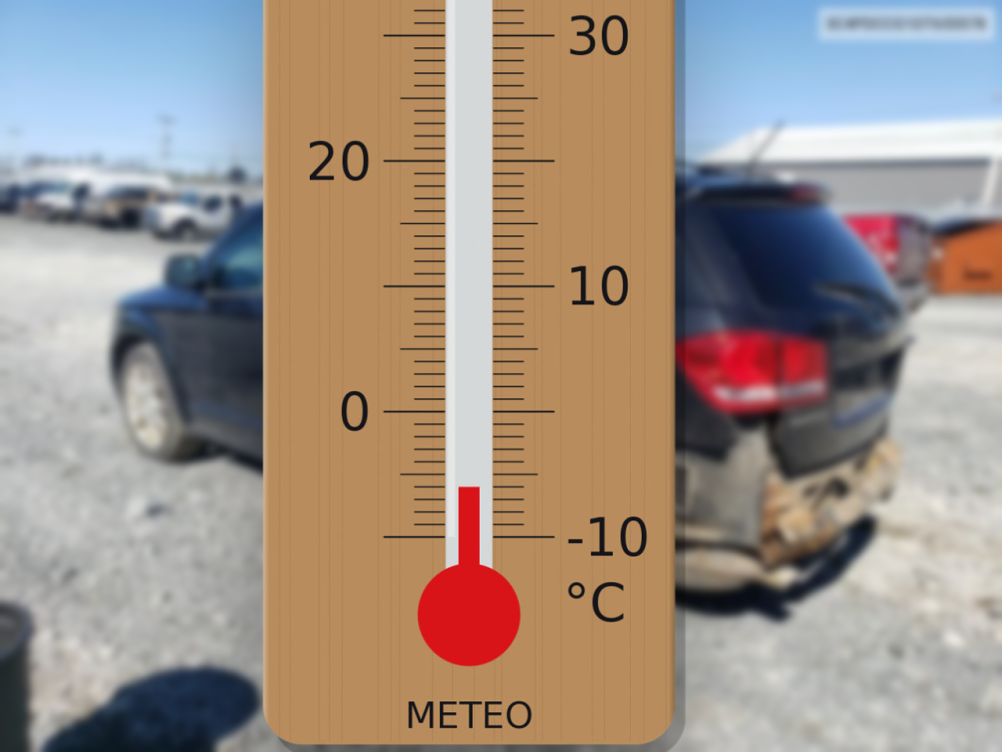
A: -6 °C
